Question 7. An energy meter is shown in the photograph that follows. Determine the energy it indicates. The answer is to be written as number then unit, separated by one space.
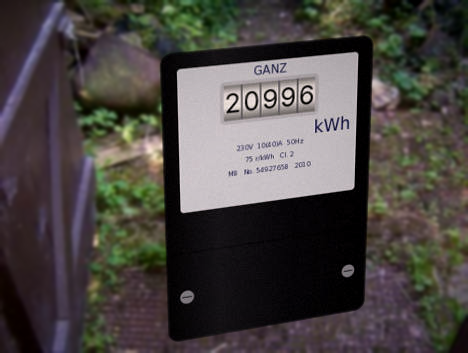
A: 20996 kWh
